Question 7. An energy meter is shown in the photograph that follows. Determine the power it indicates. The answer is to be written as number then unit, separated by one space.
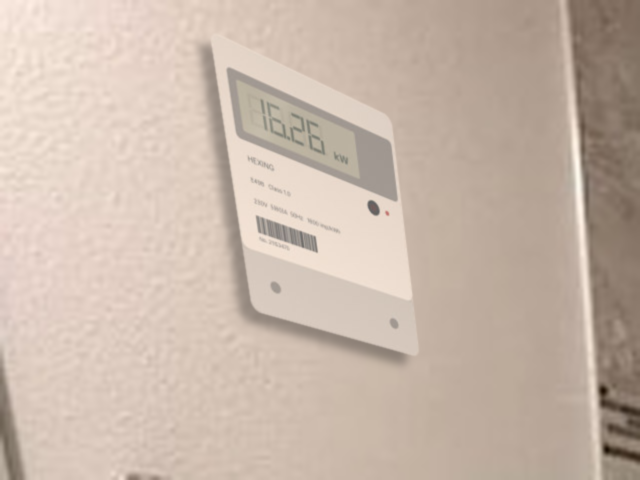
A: 16.26 kW
